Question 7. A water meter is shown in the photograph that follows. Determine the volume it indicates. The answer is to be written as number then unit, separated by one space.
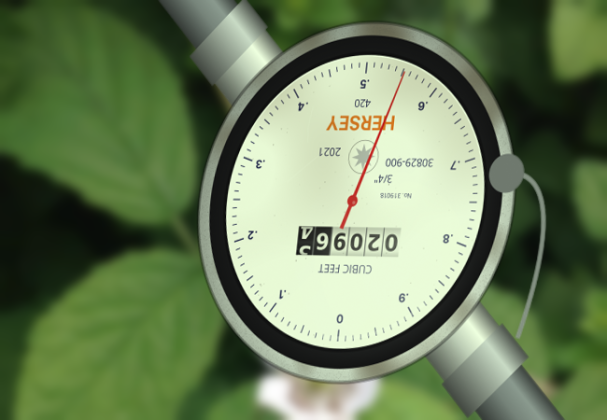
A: 20963.55 ft³
